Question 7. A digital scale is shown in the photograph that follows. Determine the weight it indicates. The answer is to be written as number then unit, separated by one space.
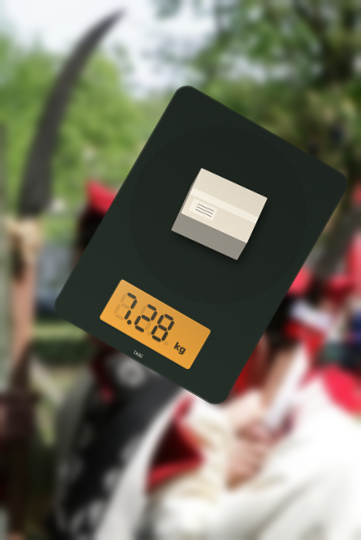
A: 7.28 kg
